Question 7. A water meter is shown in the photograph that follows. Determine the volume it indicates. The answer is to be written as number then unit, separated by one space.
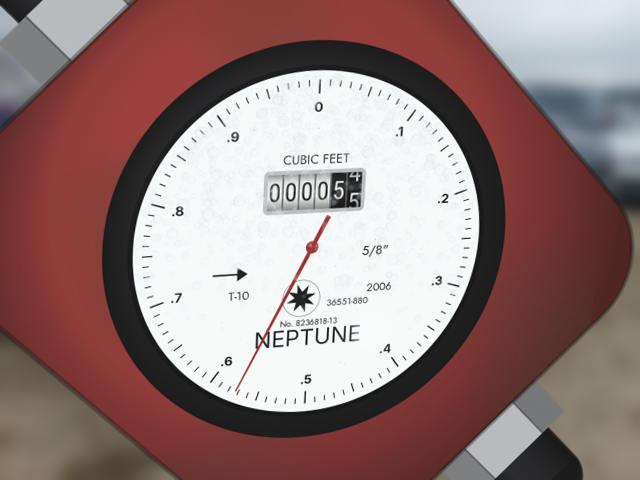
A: 54.57 ft³
